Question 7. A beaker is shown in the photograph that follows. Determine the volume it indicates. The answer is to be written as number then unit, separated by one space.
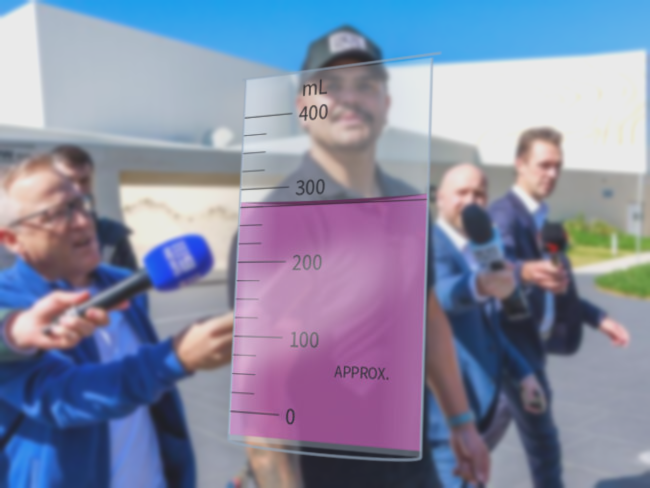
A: 275 mL
